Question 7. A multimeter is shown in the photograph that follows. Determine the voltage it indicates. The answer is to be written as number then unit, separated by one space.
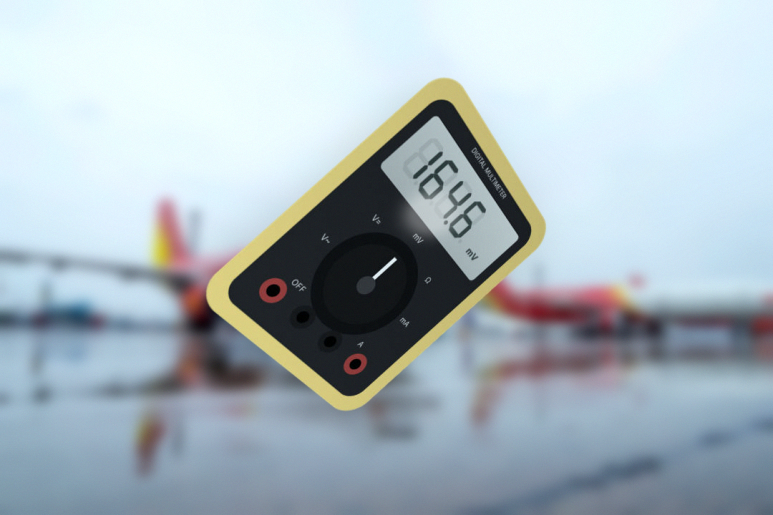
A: 164.6 mV
